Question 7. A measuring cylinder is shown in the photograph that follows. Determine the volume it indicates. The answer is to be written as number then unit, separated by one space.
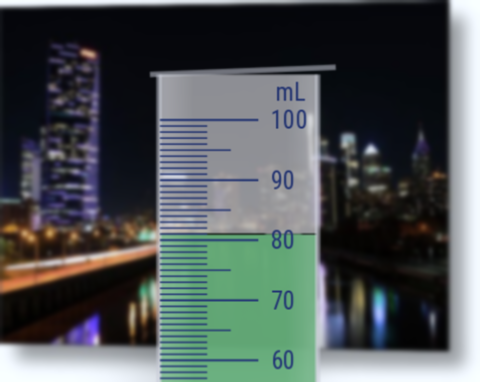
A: 81 mL
